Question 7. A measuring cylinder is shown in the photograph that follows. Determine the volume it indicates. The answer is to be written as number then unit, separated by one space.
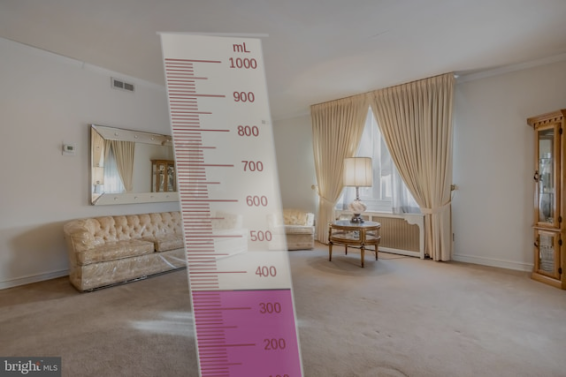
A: 350 mL
